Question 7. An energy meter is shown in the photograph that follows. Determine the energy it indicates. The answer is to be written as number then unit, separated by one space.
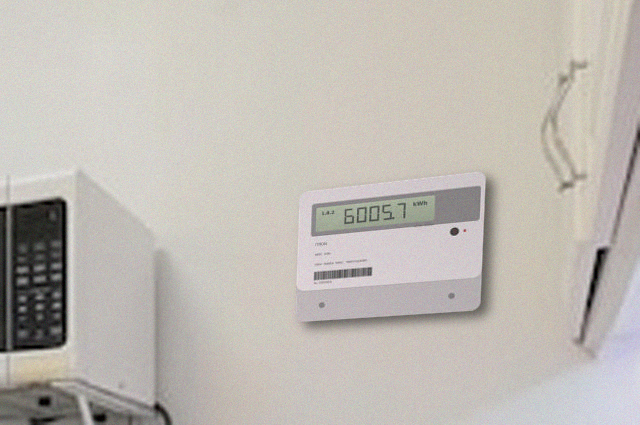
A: 6005.7 kWh
